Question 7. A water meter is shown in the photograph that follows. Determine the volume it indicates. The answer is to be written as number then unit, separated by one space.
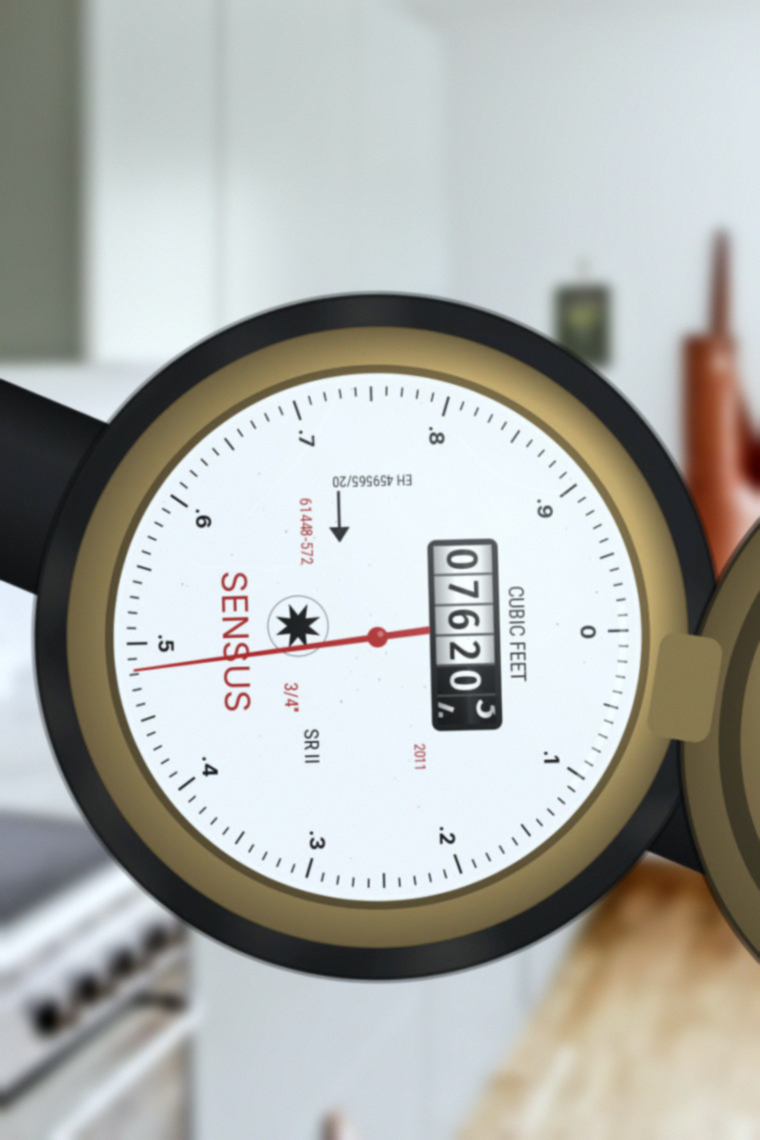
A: 76203.48 ft³
